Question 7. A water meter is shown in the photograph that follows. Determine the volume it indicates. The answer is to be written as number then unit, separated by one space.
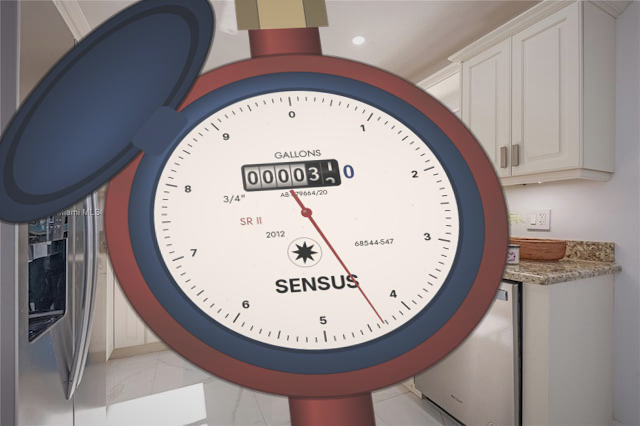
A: 314.3 gal
